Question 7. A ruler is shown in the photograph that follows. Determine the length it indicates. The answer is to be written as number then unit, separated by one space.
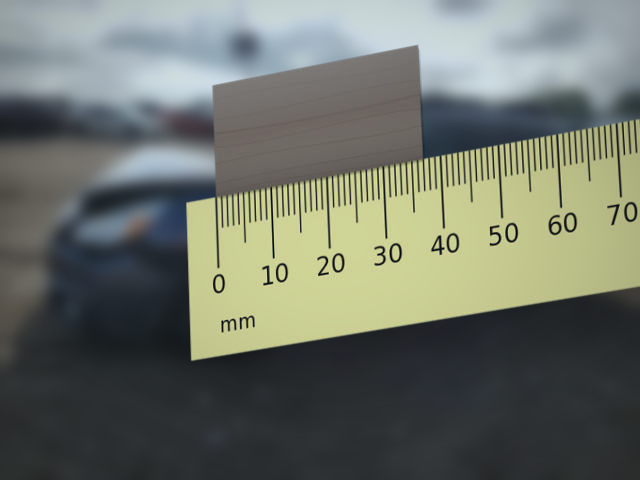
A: 37 mm
